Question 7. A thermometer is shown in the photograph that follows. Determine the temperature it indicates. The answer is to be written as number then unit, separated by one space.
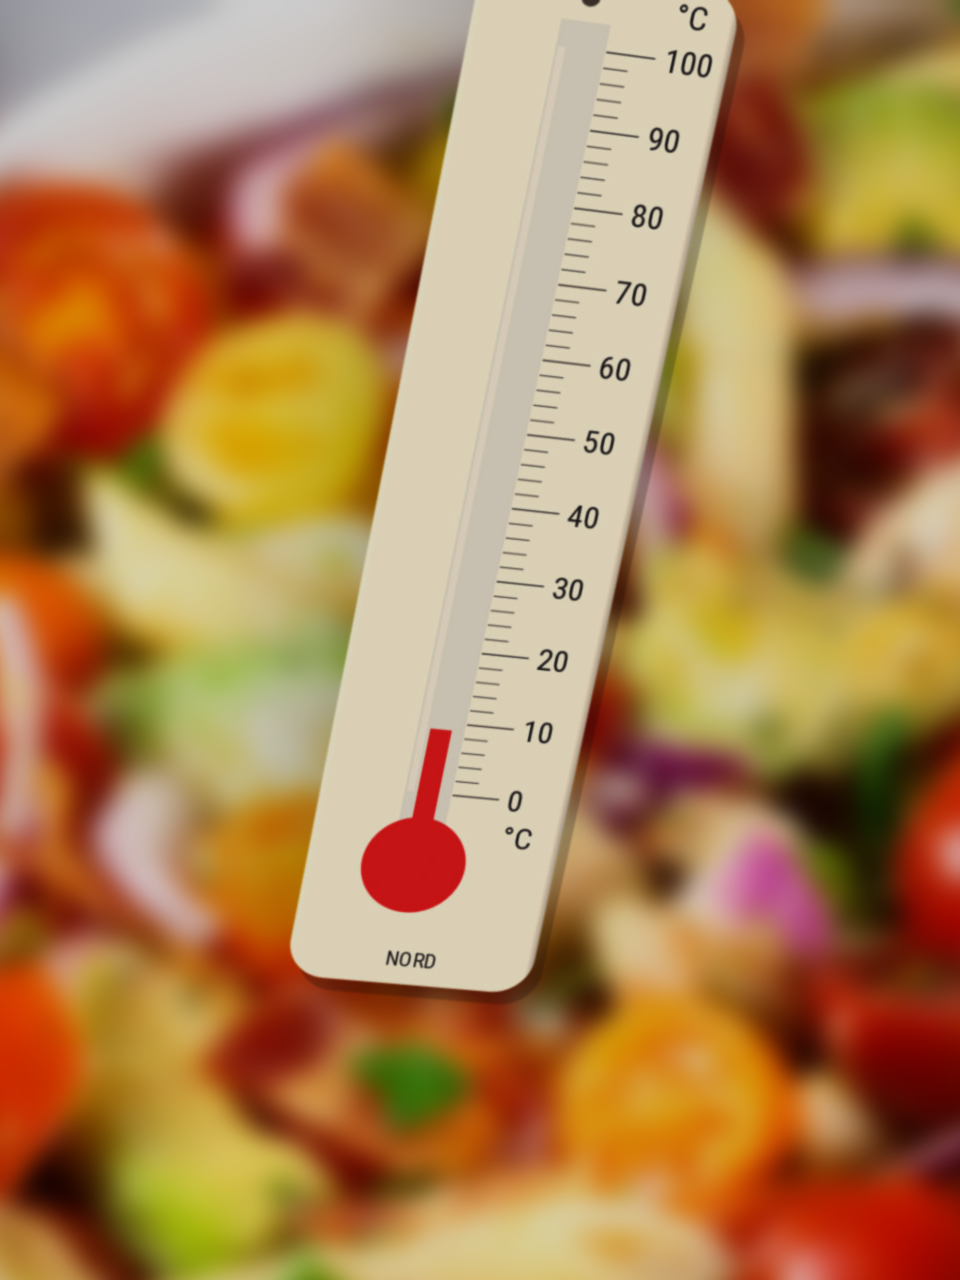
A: 9 °C
